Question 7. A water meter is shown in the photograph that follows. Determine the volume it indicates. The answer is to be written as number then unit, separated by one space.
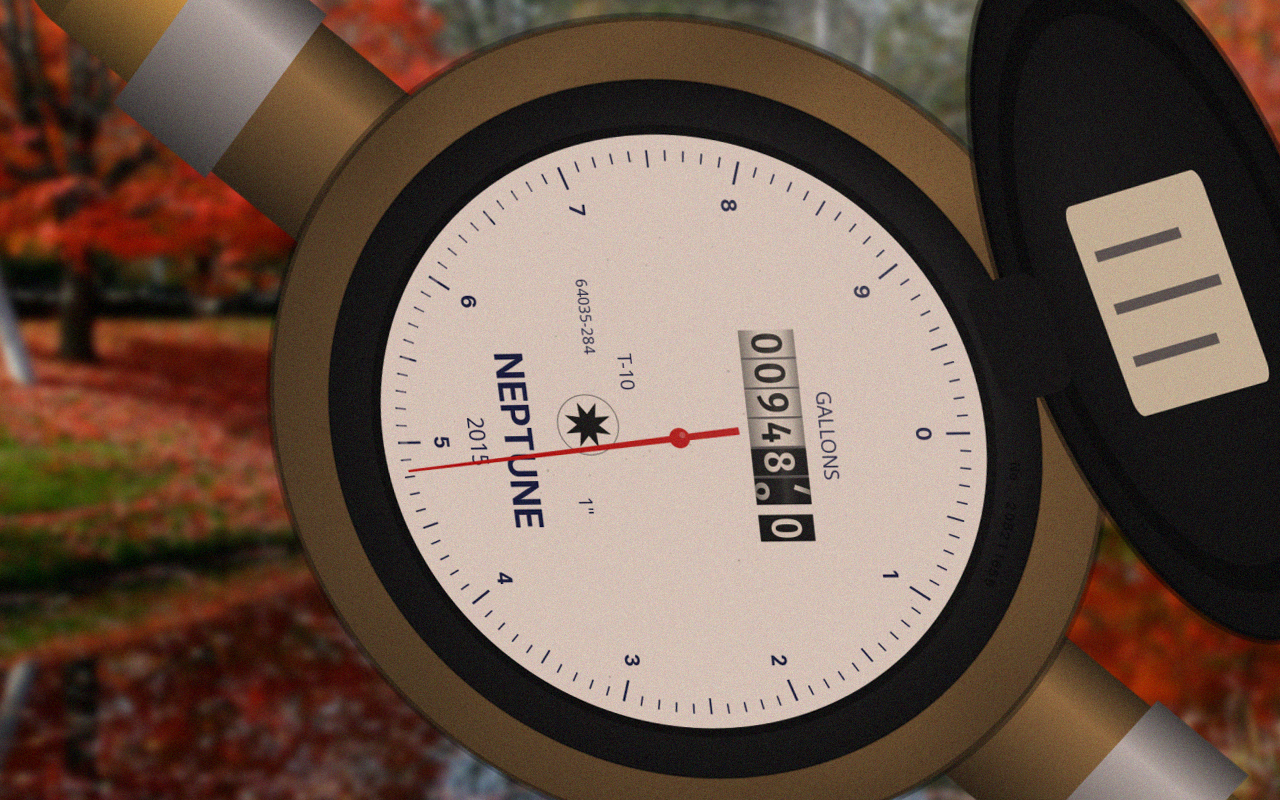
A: 94874.8 gal
